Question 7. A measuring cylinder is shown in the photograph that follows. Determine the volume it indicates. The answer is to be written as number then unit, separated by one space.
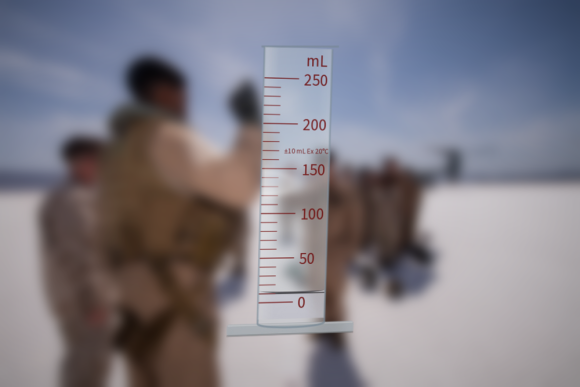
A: 10 mL
